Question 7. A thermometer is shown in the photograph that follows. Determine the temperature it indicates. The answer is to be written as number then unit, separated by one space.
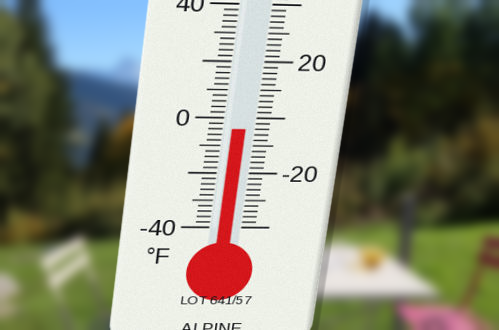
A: -4 °F
